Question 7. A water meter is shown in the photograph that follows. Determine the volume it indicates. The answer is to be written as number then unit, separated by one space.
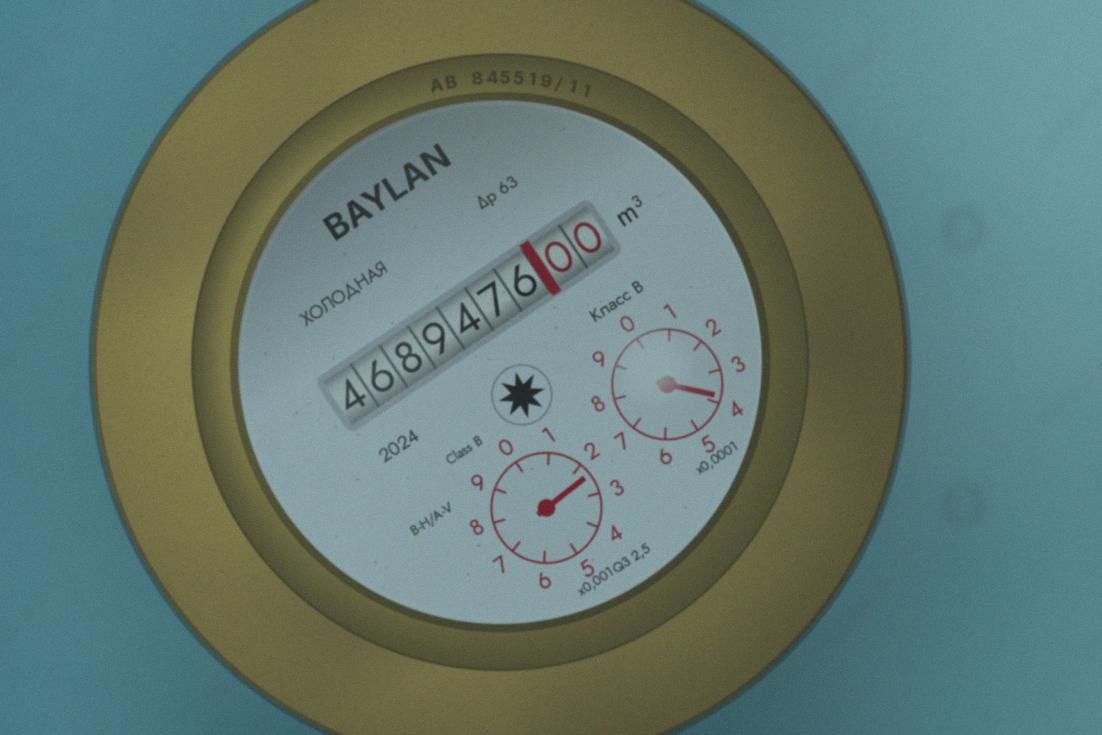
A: 4689476.0023 m³
